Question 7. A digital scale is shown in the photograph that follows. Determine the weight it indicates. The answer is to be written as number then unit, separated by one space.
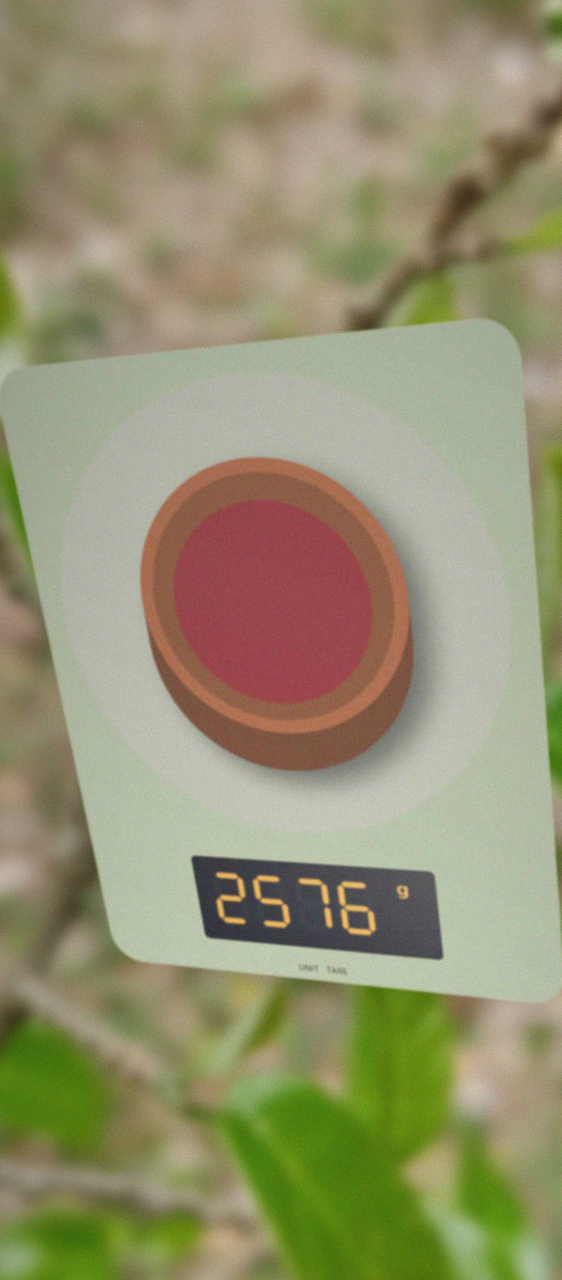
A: 2576 g
